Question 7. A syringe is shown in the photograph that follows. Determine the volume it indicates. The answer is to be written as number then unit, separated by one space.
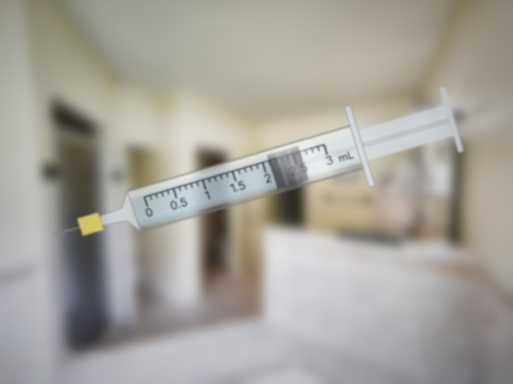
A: 2.1 mL
